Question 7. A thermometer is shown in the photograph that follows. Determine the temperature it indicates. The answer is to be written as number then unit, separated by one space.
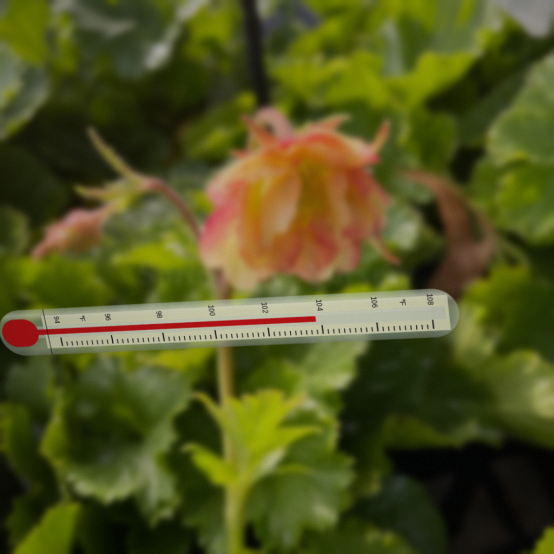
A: 103.8 °F
